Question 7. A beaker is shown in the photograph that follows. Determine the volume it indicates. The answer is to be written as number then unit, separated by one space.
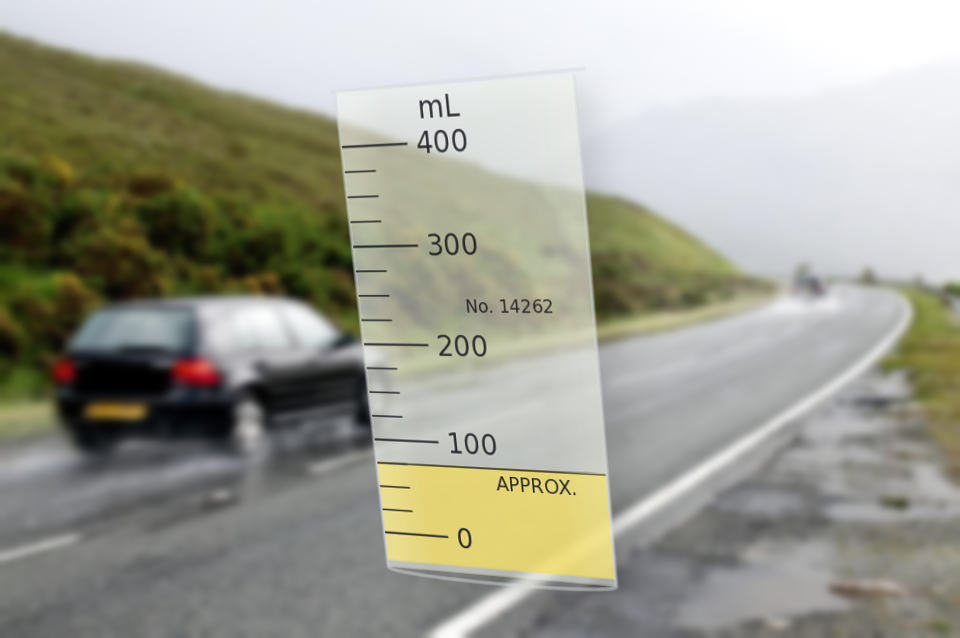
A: 75 mL
